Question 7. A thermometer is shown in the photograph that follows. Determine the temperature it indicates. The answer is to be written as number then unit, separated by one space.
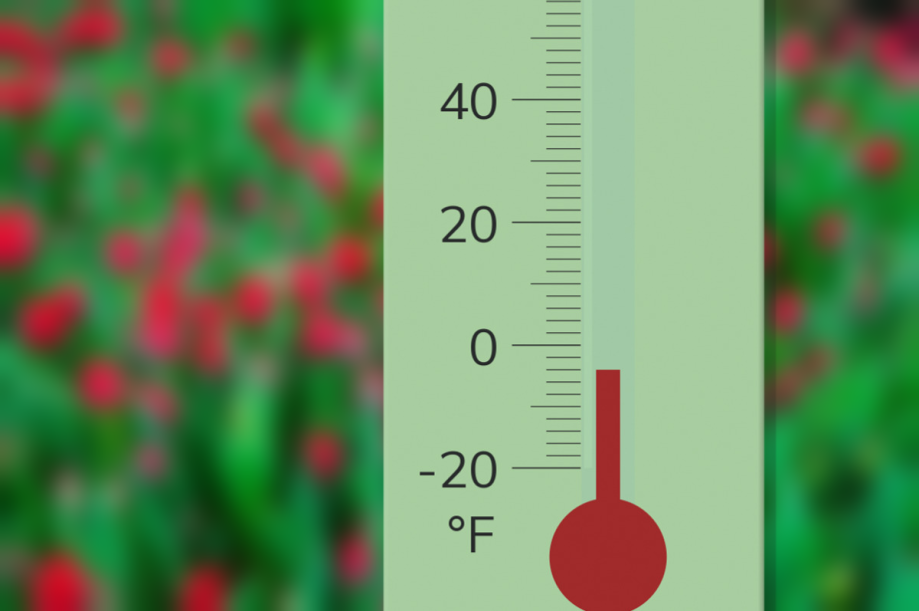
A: -4 °F
